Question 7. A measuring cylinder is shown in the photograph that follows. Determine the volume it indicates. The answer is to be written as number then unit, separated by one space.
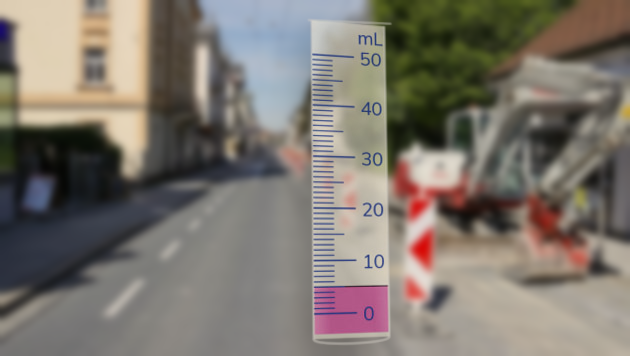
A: 5 mL
